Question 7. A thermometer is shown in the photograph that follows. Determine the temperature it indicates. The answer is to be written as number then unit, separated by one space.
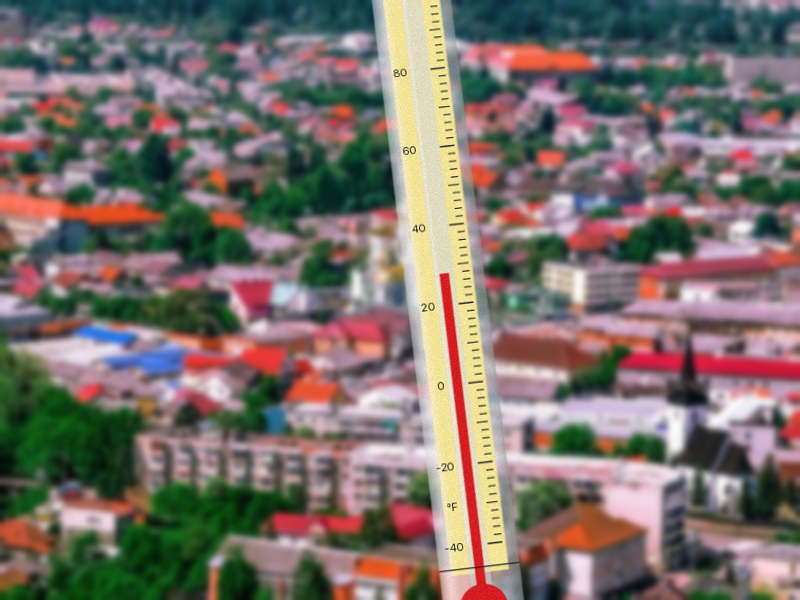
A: 28 °F
